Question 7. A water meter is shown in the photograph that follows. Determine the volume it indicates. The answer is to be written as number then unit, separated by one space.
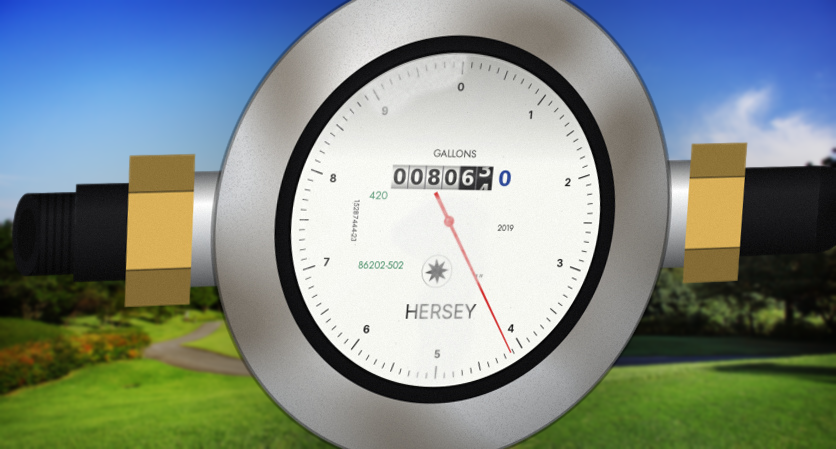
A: 80634.1 gal
